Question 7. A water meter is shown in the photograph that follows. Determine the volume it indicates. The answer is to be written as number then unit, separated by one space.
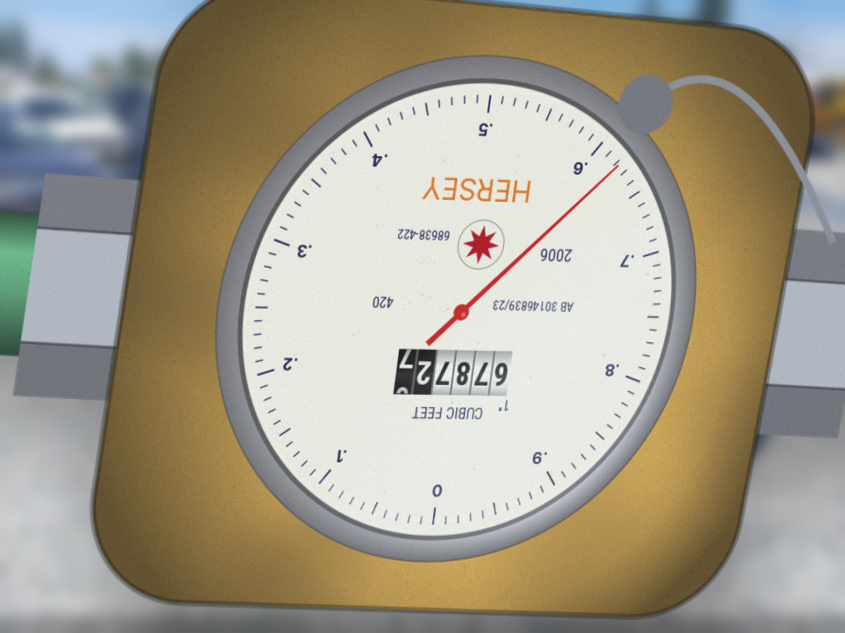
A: 678726.62 ft³
